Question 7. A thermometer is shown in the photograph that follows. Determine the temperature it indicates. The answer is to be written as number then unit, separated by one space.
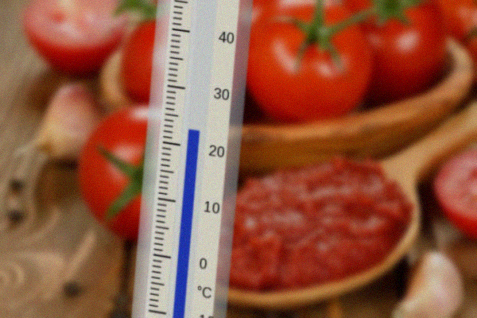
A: 23 °C
